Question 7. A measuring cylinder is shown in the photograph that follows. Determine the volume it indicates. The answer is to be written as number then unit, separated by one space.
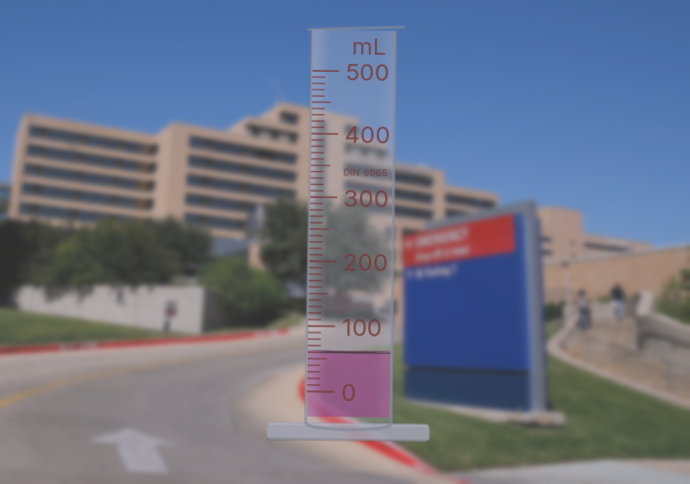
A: 60 mL
